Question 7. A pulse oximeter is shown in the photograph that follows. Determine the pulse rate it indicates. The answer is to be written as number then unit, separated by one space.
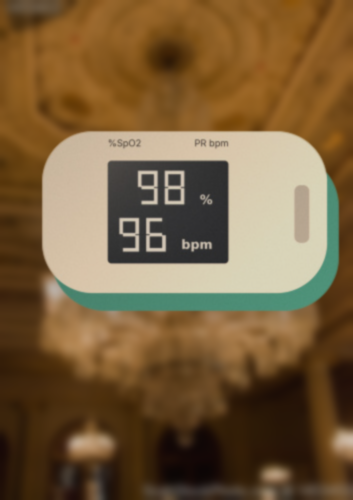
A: 96 bpm
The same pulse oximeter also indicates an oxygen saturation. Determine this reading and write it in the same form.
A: 98 %
